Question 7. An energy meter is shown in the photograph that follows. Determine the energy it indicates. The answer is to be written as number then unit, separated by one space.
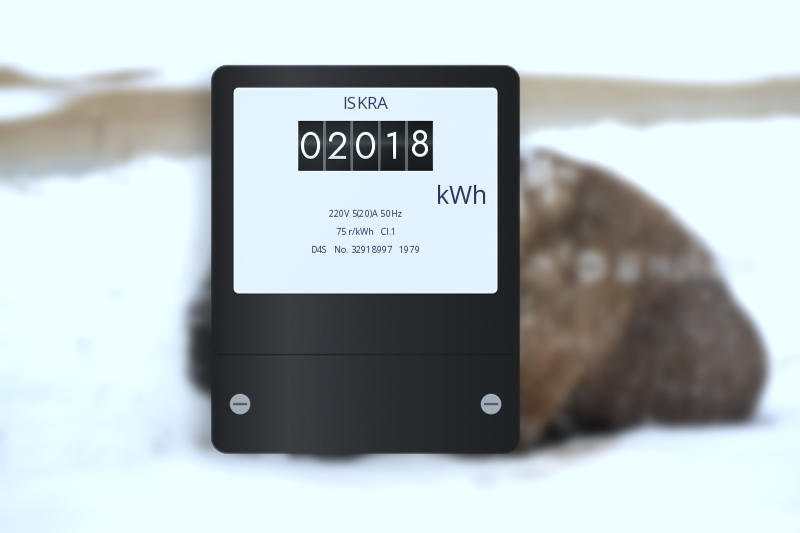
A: 2018 kWh
